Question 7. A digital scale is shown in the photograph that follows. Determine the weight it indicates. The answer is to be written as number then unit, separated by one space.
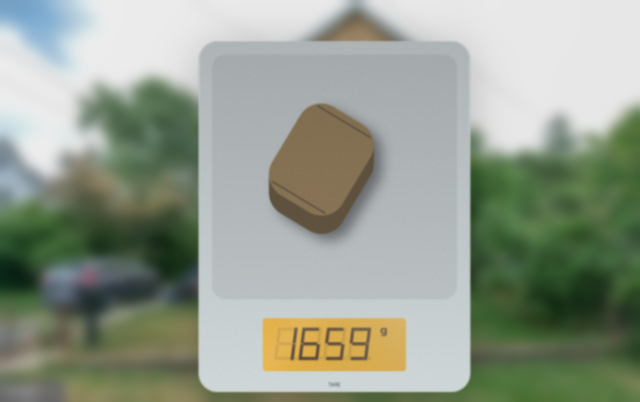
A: 1659 g
